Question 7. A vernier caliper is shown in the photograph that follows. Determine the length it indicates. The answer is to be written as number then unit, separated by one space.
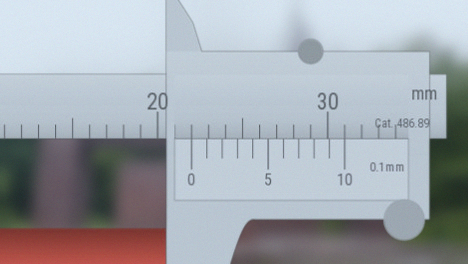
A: 22.0 mm
